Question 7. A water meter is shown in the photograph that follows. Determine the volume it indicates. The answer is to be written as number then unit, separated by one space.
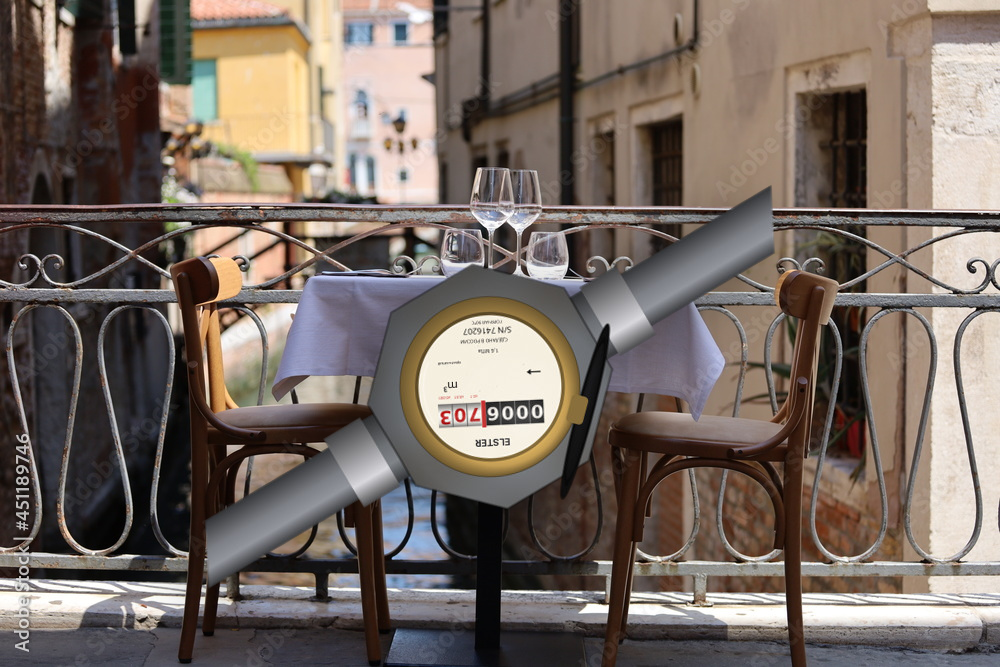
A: 6.703 m³
